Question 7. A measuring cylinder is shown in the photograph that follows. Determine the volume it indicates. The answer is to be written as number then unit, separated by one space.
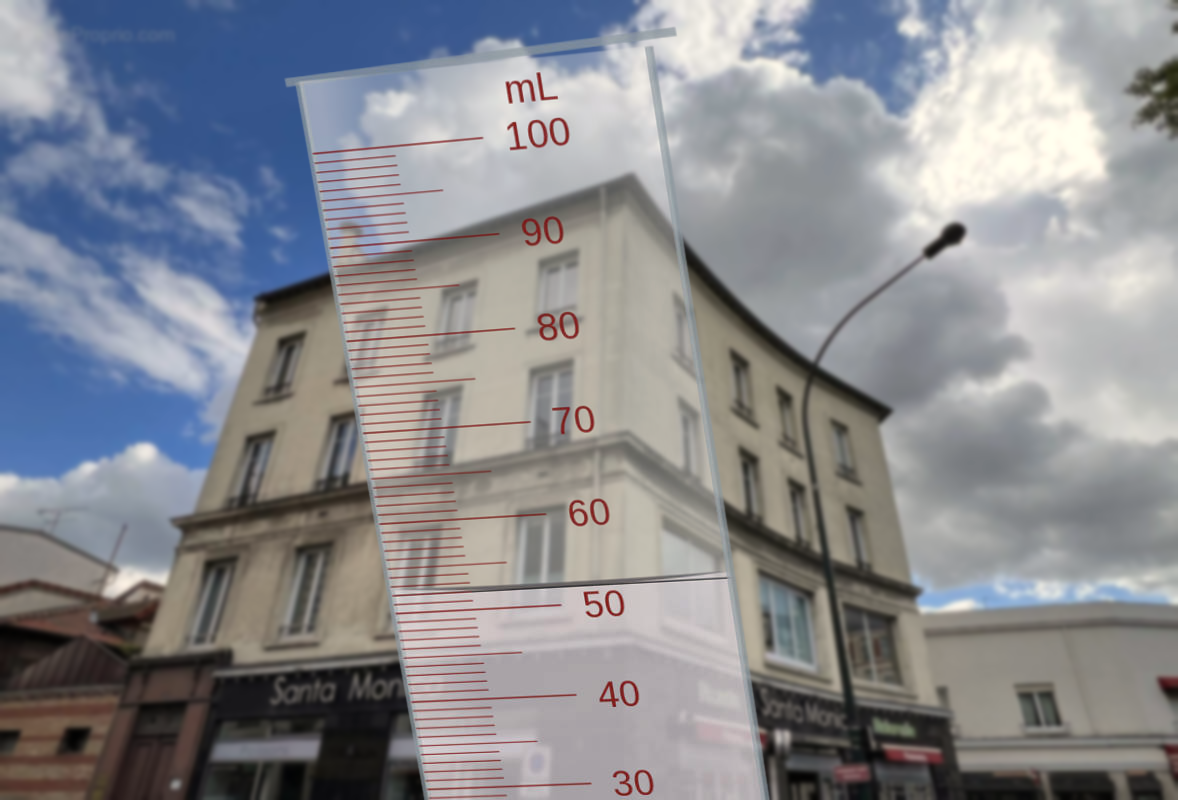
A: 52 mL
